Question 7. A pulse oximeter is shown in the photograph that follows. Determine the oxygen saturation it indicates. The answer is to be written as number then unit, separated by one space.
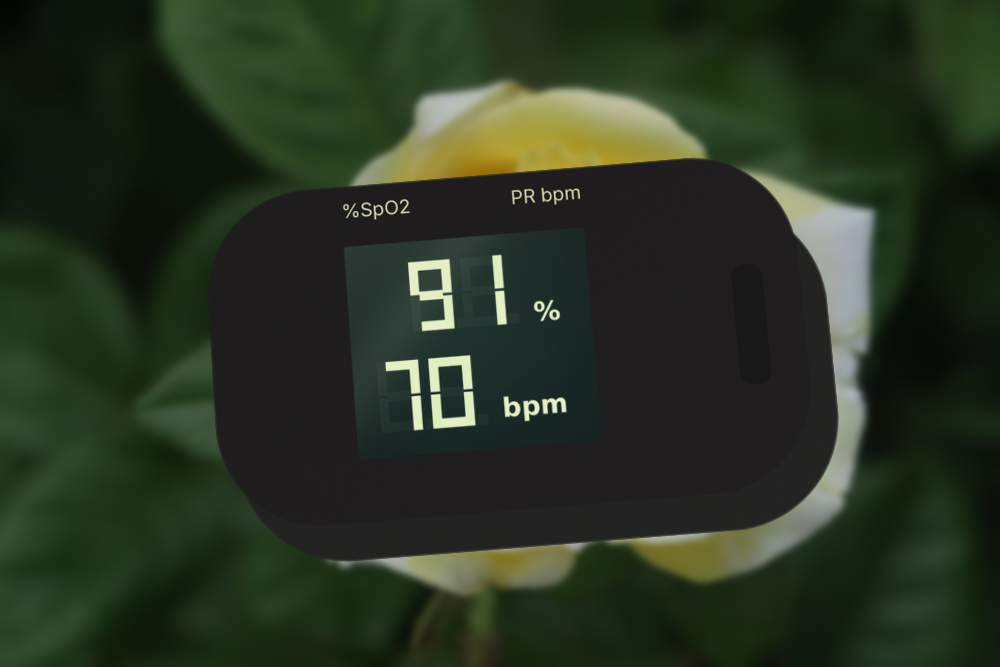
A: 91 %
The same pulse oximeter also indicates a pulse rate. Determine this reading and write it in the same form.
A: 70 bpm
